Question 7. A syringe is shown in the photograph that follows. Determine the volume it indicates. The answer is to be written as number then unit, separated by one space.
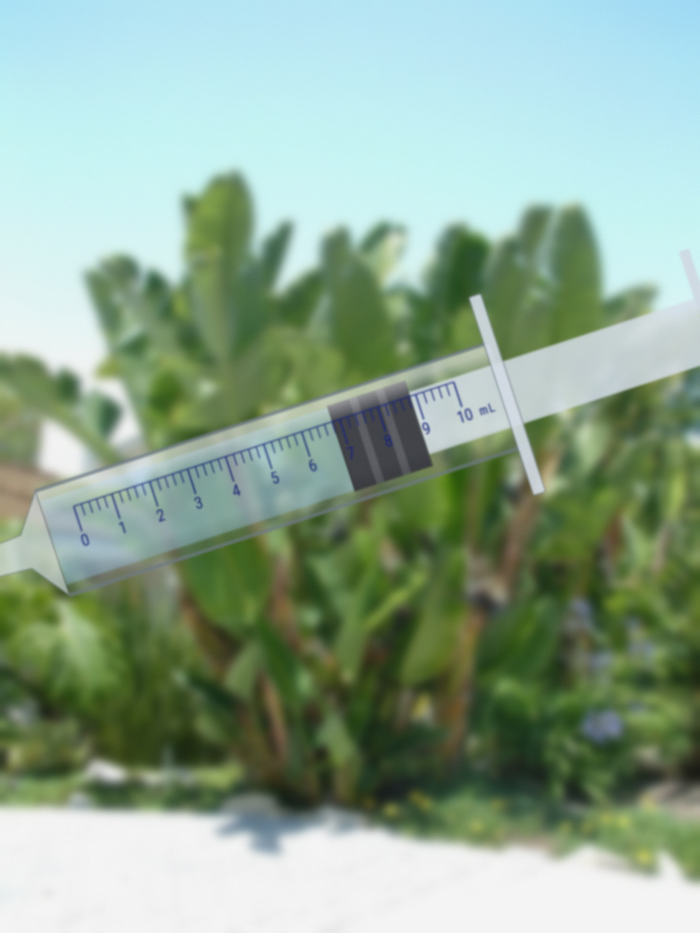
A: 6.8 mL
